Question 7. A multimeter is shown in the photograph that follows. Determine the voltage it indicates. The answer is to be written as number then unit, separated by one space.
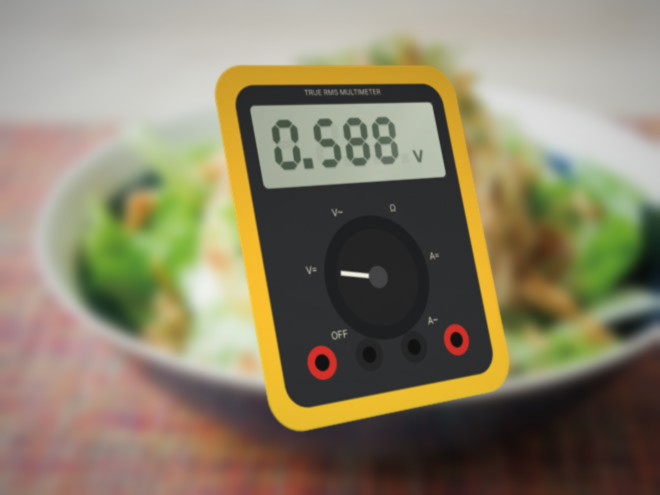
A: 0.588 V
